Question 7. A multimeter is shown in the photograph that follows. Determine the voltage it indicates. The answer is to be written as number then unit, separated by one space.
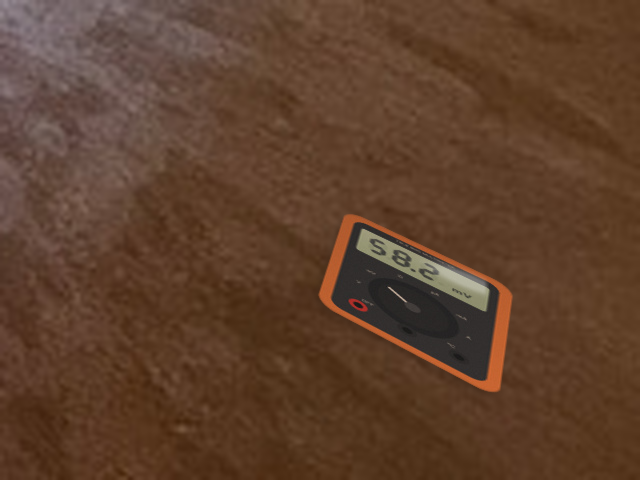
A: 58.2 mV
